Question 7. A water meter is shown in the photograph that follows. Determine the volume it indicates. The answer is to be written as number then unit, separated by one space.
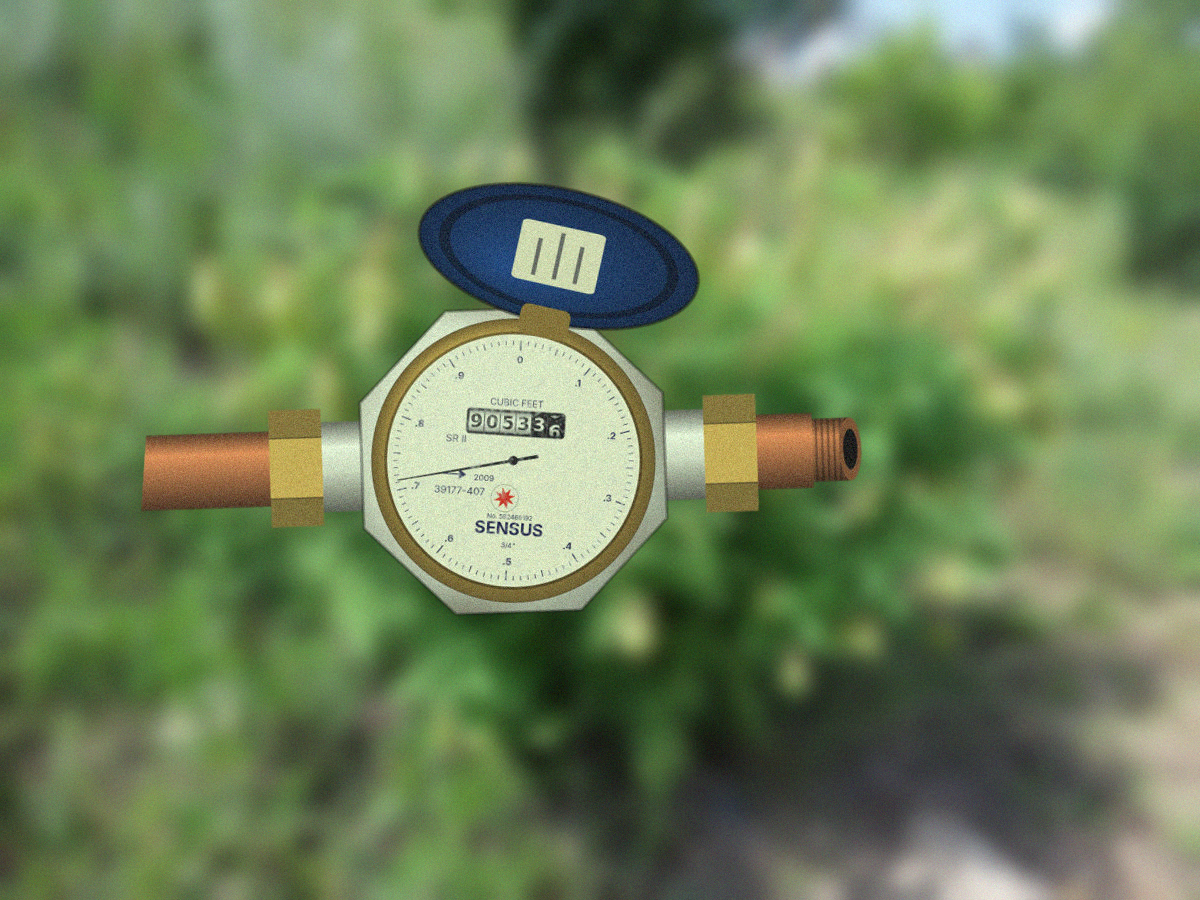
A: 905335.71 ft³
